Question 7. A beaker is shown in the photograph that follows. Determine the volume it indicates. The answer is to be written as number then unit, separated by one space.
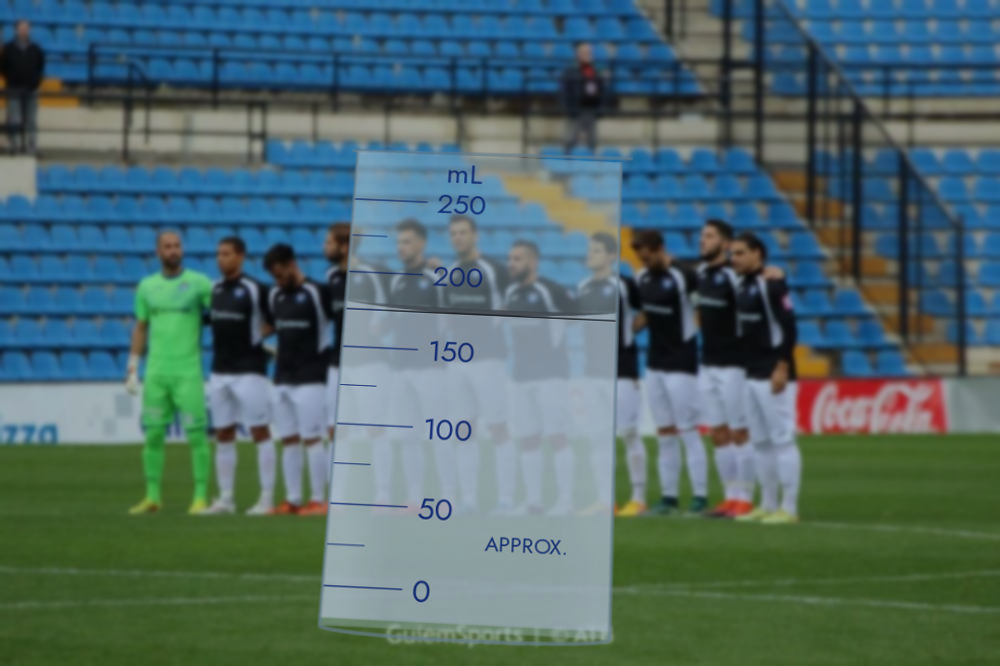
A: 175 mL
